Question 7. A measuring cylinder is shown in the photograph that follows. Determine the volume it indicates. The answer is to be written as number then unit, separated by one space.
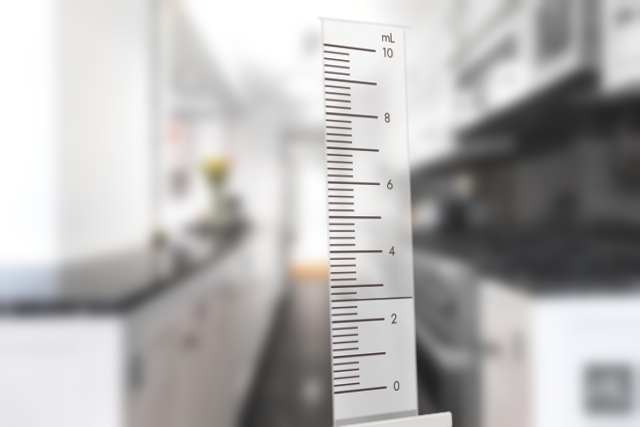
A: 2.6 mL
